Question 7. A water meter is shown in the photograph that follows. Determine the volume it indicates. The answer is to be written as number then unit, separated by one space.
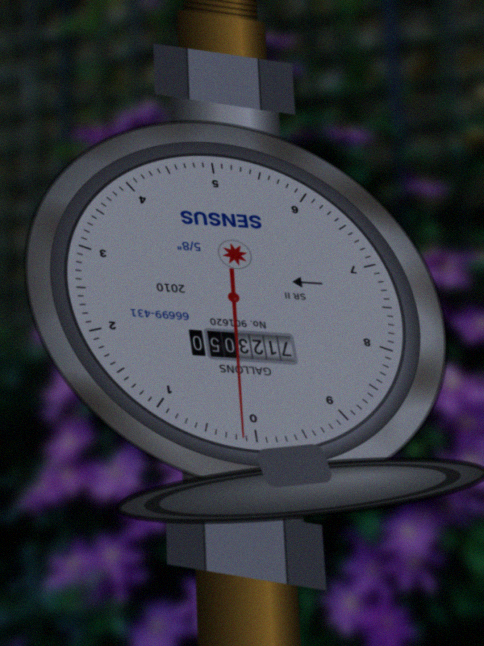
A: 7123050.1 gal
